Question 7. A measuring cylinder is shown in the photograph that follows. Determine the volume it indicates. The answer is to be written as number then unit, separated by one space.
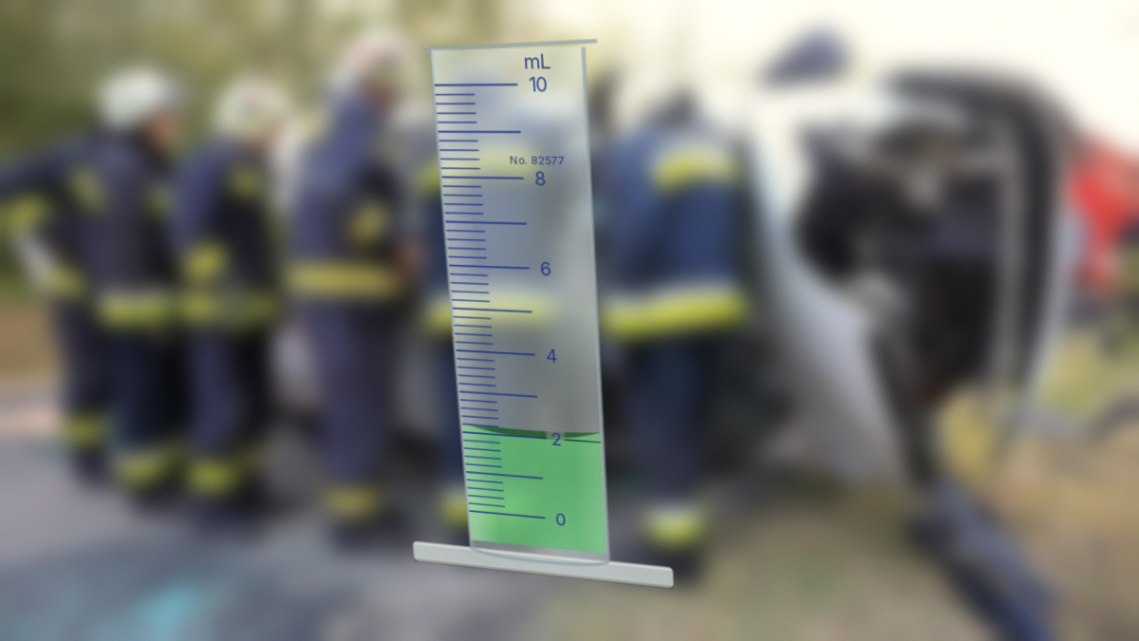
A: 2 mL
